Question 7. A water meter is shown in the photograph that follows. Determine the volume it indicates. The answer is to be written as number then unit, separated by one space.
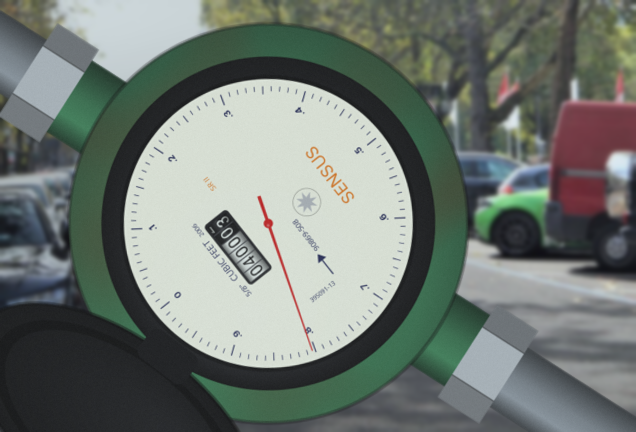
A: 40002.80 ft³
